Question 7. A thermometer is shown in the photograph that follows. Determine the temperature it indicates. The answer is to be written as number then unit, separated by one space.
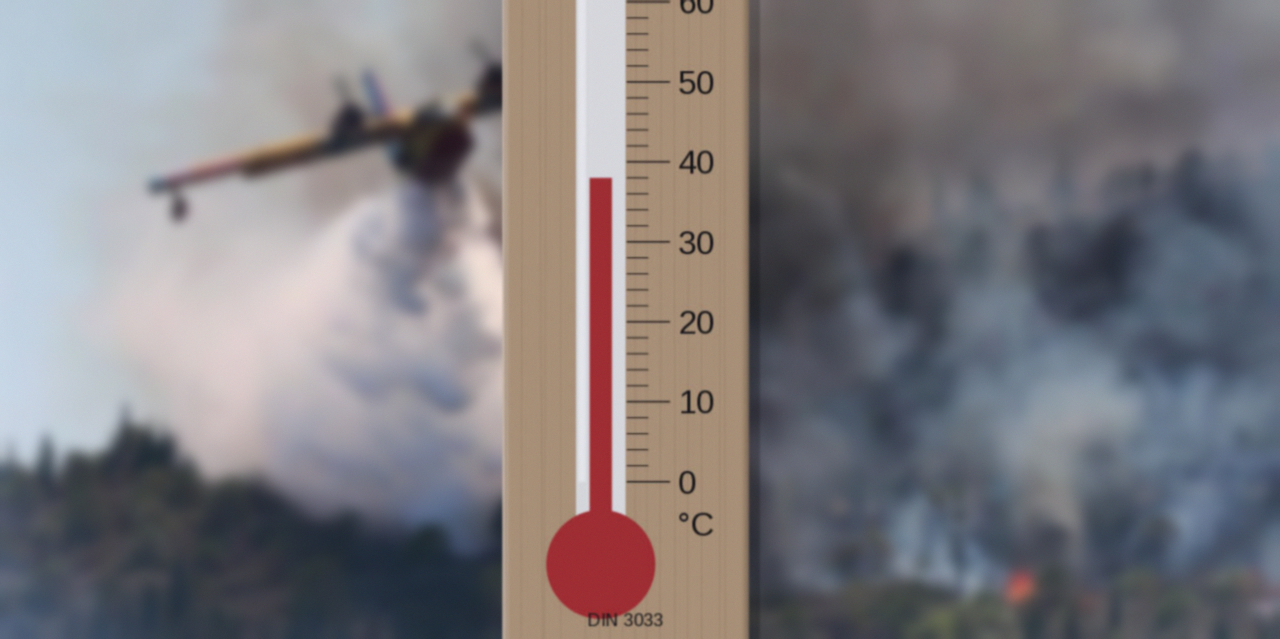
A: 38 °C
